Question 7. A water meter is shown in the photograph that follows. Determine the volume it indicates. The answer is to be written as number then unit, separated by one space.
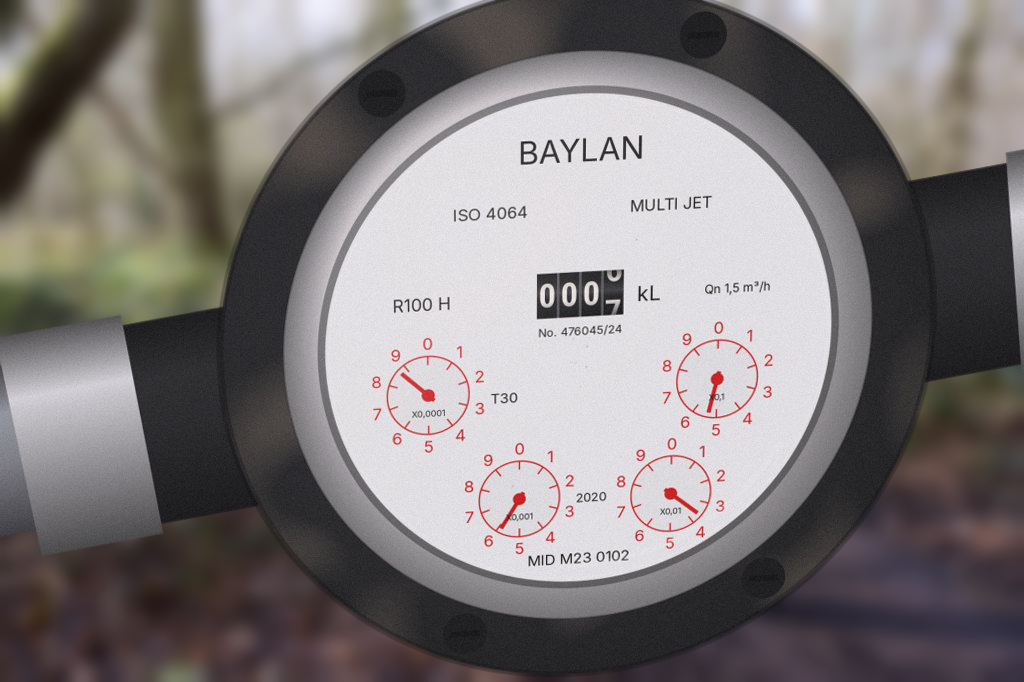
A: 6.5358 kL
